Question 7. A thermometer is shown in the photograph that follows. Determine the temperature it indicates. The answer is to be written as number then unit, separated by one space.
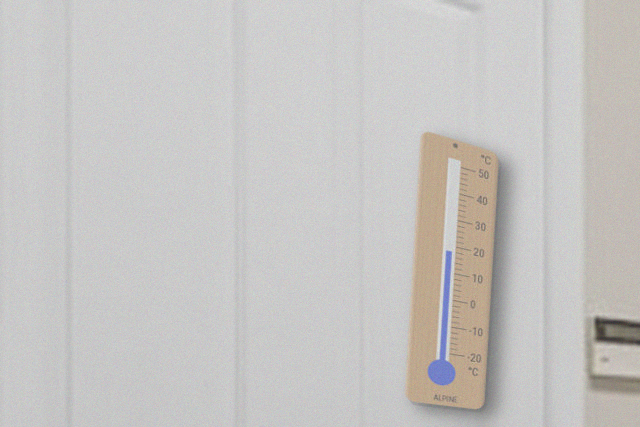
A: 18 °C
